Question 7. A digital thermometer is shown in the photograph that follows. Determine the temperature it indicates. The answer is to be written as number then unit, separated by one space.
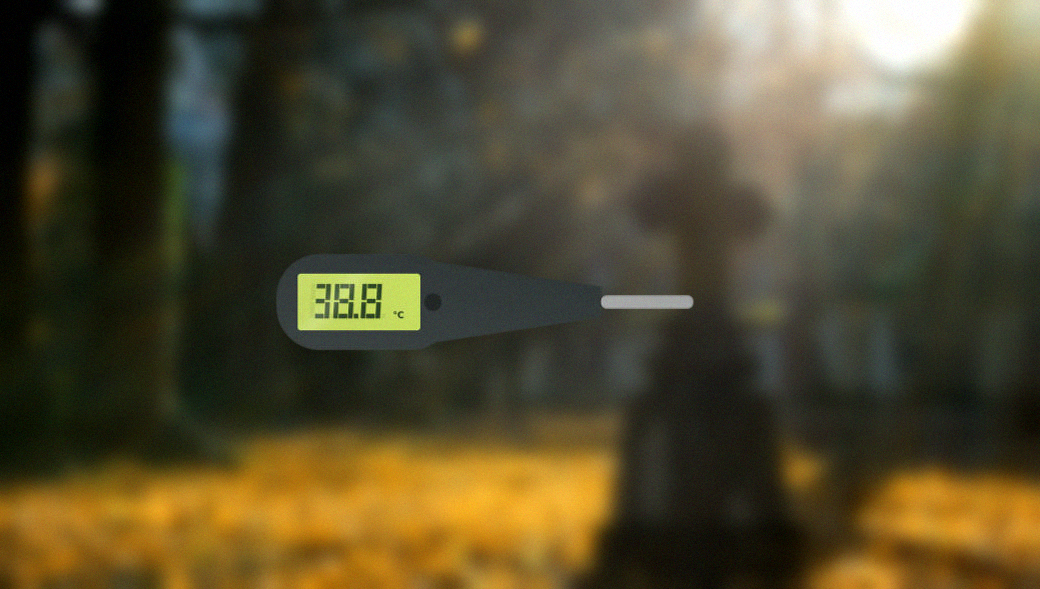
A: 38.8 °C
